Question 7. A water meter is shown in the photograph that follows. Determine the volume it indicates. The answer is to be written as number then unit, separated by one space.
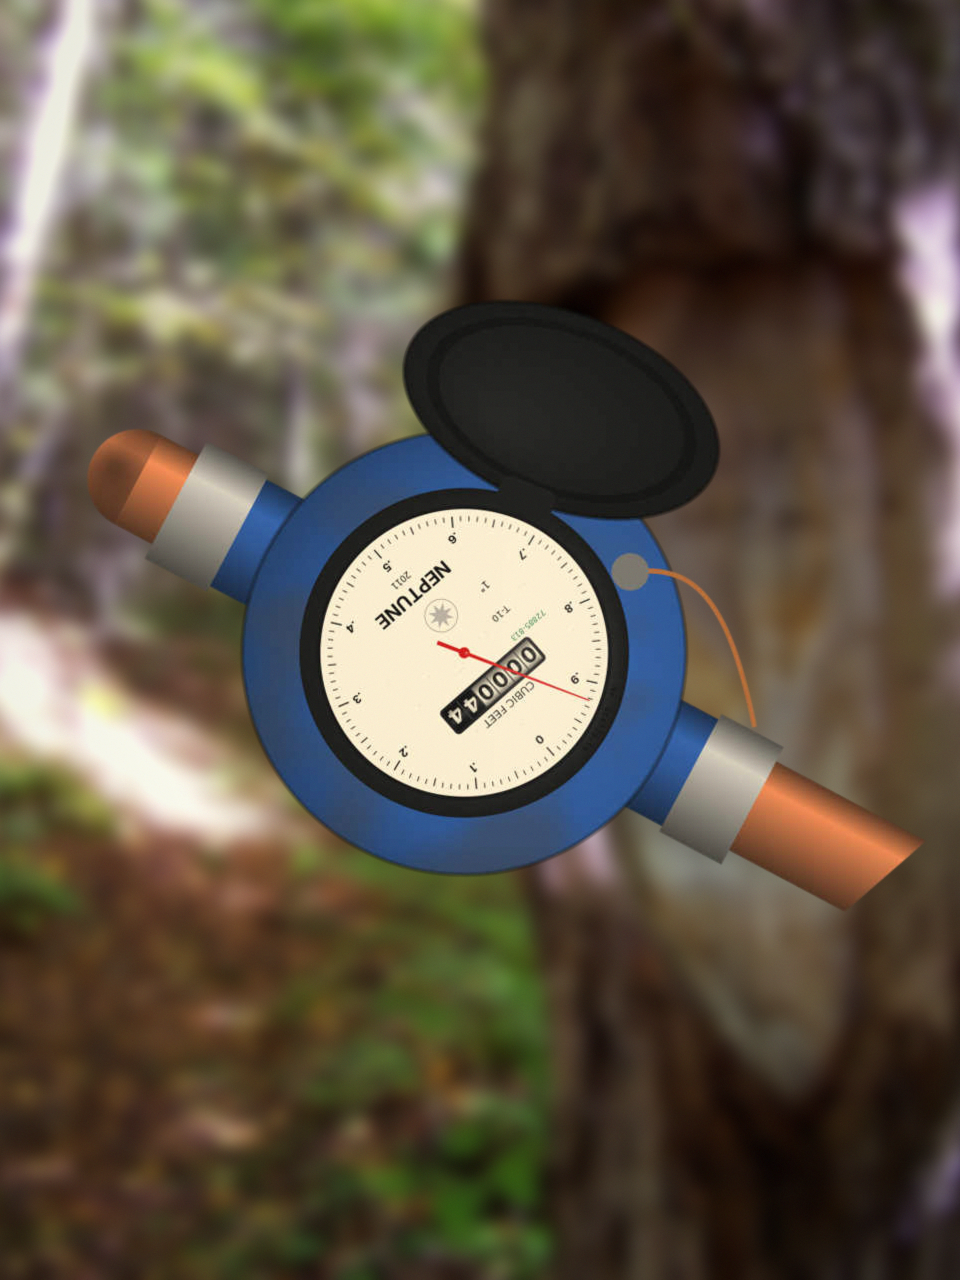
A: 43.92 ft³
